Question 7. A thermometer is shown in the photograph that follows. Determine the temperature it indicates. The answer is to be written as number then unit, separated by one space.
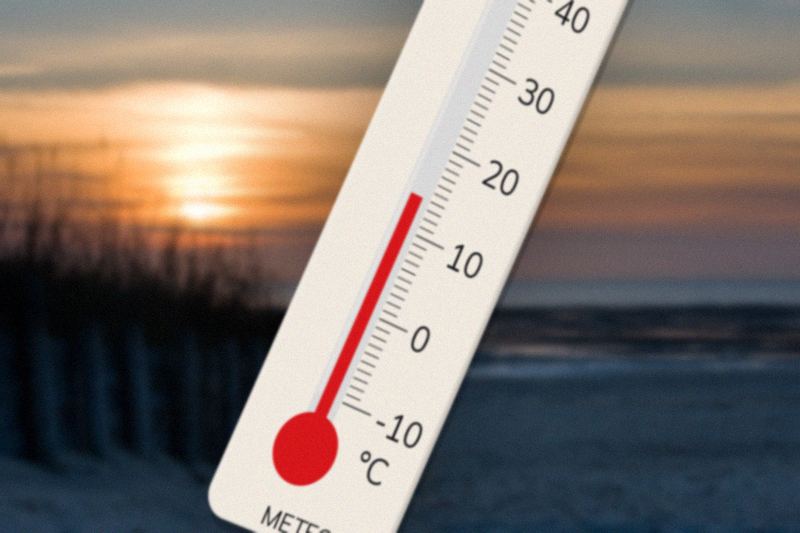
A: 14 °C
